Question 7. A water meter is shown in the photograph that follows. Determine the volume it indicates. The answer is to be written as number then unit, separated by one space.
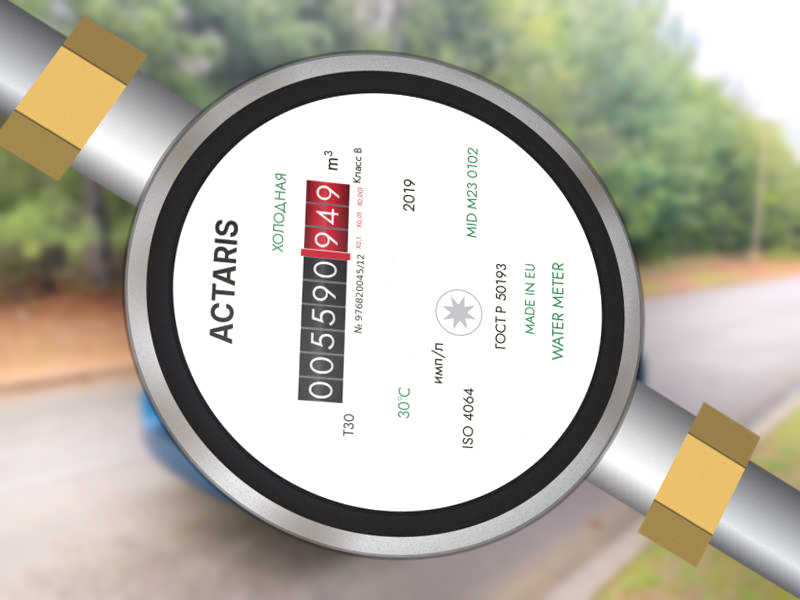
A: 5590.949 m³
